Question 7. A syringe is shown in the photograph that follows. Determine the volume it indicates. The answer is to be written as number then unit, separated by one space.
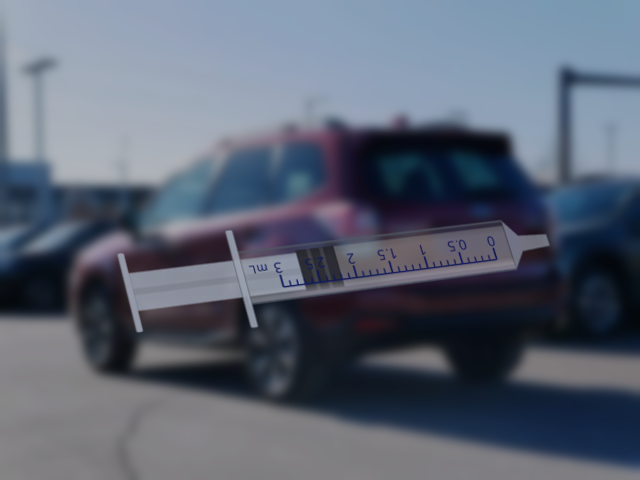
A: 2.2 mL
